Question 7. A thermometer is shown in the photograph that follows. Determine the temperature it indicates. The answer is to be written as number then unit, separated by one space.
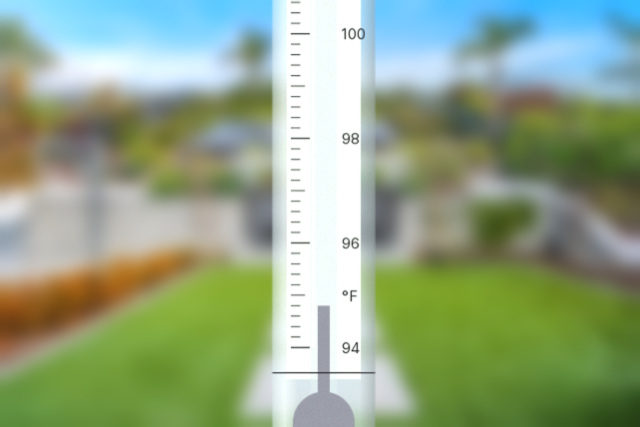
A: 94.8 °F
